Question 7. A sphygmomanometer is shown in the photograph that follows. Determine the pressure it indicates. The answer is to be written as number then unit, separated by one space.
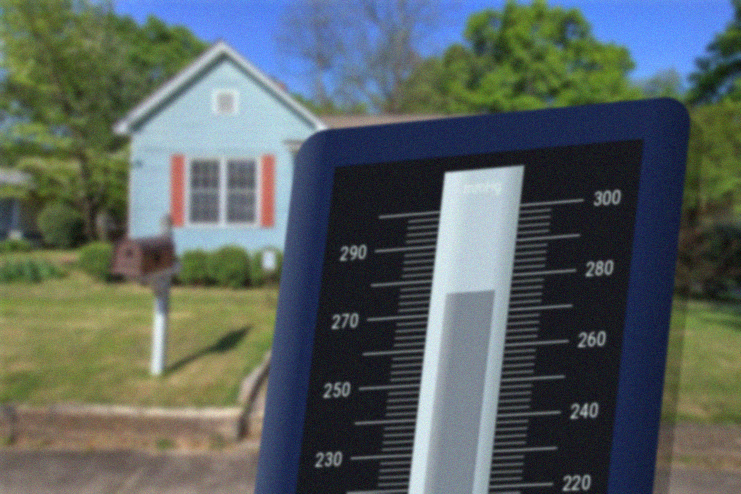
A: 276 mmHg
